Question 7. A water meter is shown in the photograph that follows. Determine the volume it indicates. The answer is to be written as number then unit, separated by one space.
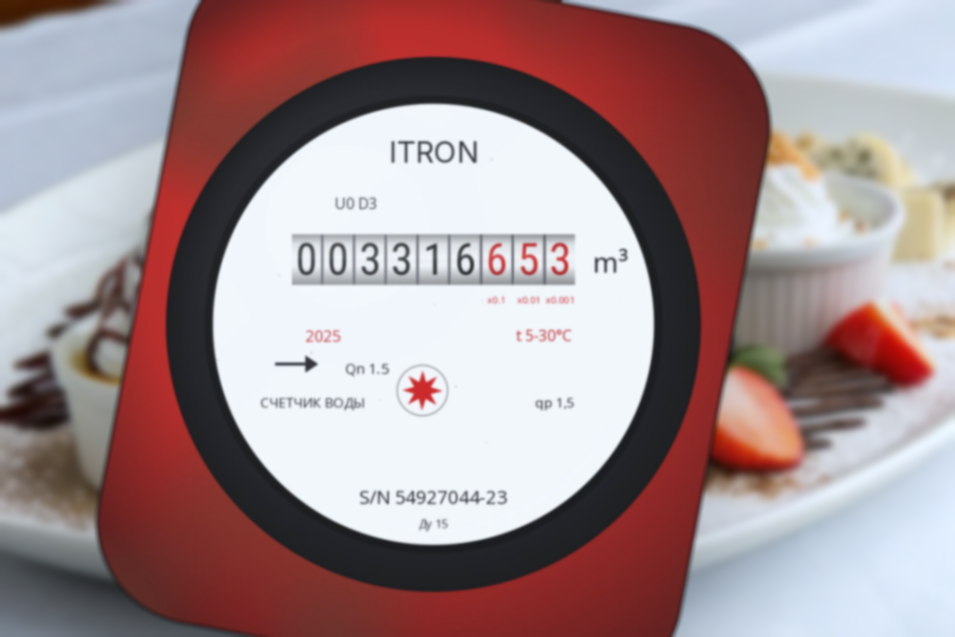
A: 3316.653 m³
